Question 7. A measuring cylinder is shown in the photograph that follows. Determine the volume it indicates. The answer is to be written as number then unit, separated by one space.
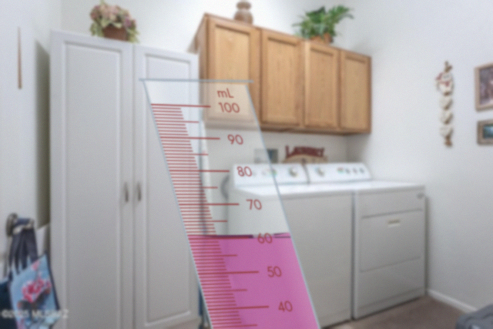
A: 60 mL
